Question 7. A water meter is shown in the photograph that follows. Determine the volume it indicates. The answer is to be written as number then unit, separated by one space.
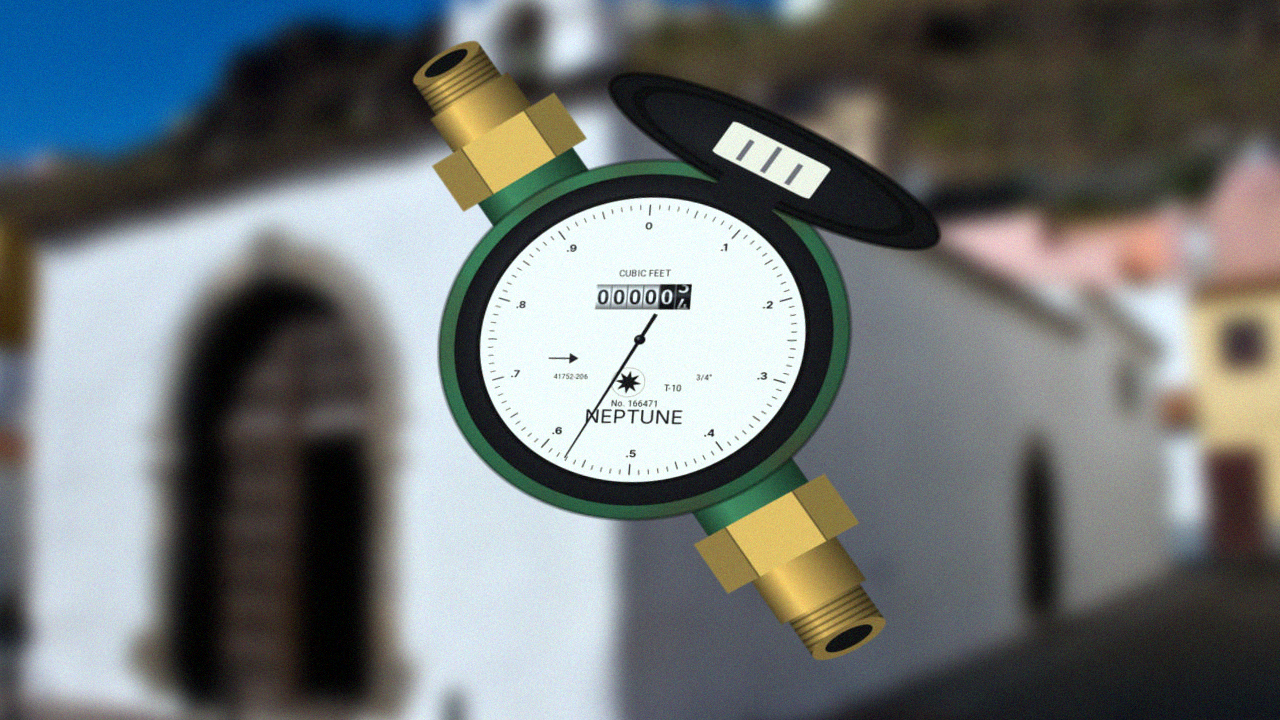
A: 3.57 ft³
